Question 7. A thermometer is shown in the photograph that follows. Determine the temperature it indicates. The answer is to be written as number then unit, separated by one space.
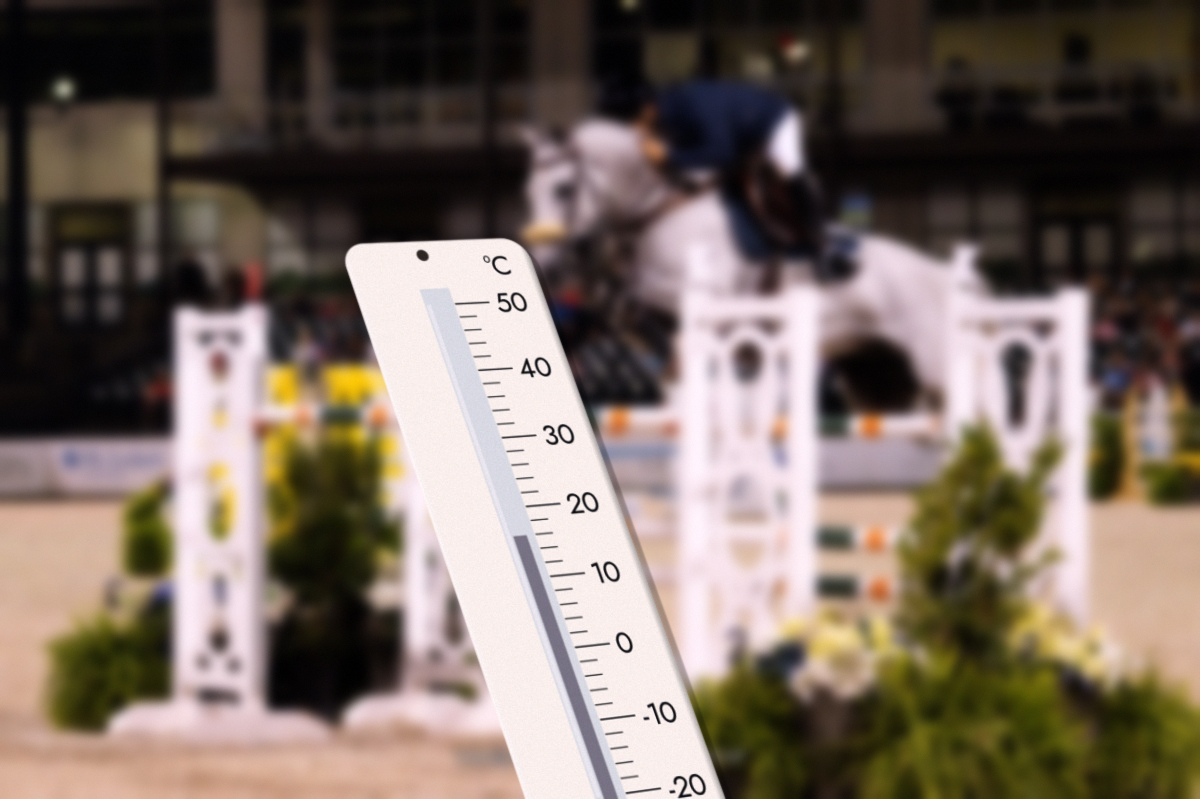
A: 16 °C
